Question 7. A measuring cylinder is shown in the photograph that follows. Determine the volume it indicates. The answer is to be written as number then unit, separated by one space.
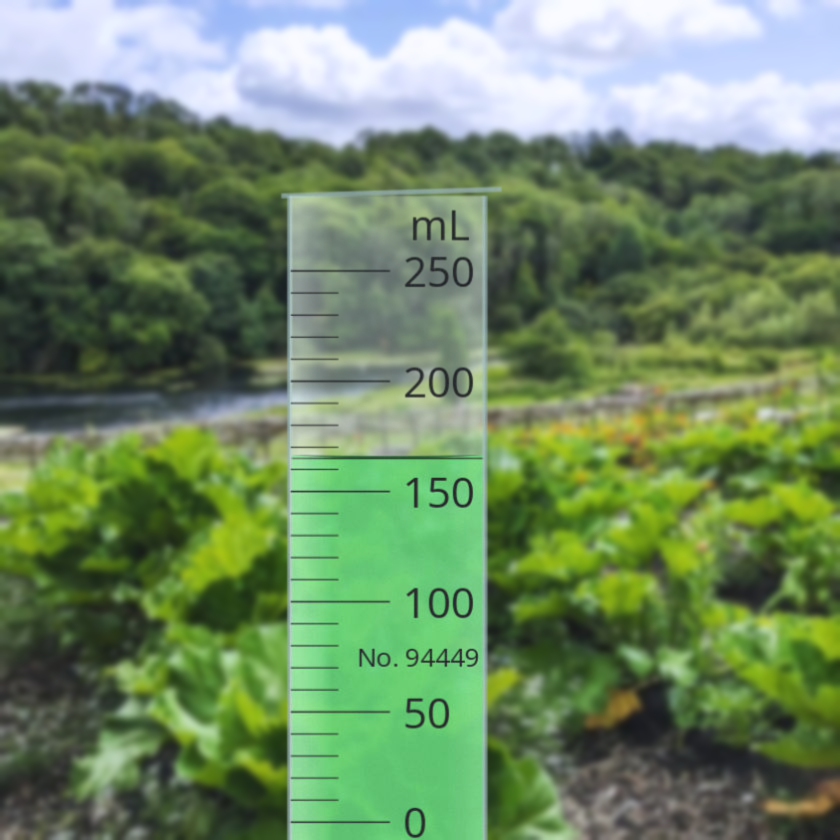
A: 165 mL
